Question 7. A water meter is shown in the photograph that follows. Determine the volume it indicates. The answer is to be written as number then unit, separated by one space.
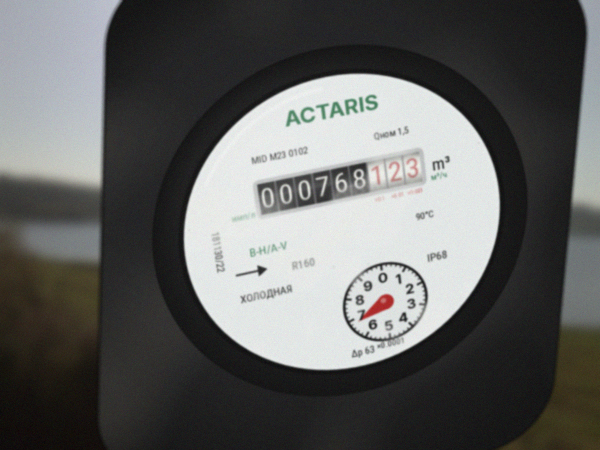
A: 768.1236 m³
